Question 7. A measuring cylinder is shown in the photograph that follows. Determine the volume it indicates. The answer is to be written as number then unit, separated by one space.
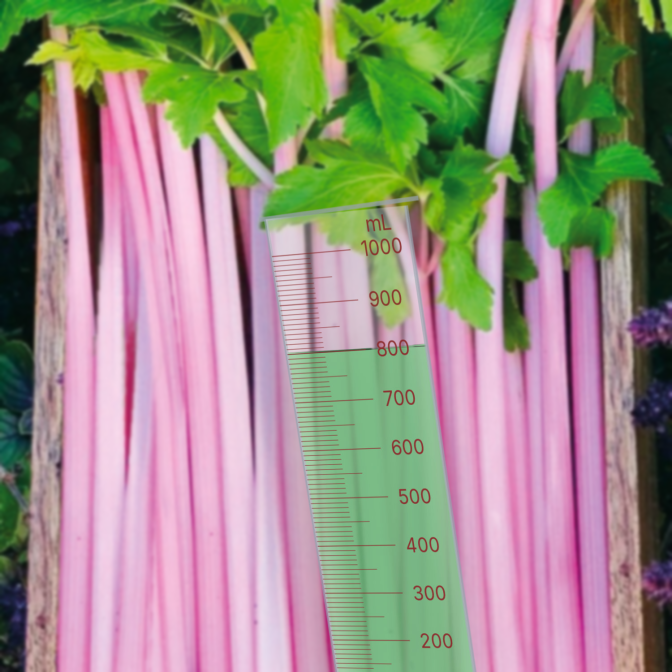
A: 800 mL
